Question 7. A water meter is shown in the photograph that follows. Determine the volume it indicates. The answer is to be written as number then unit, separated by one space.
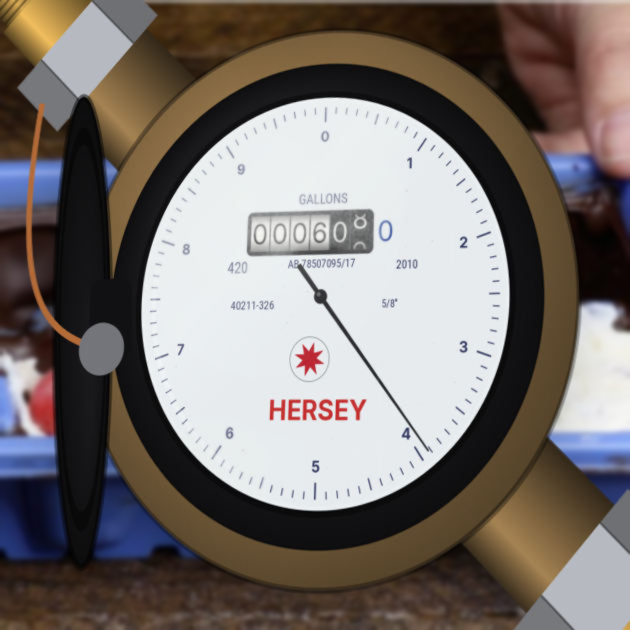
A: 6083.9 gal
